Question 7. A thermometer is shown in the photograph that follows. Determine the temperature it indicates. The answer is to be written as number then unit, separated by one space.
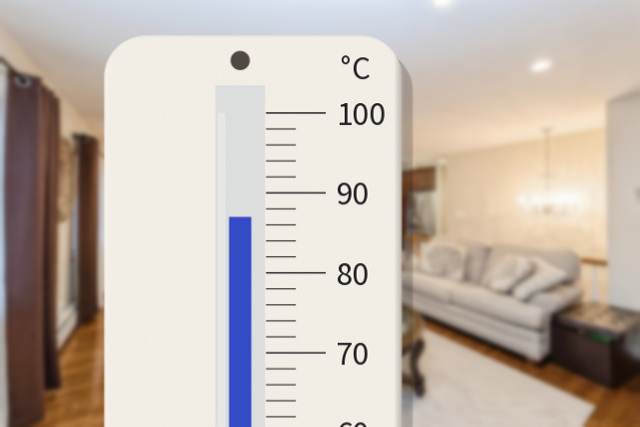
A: 87 °C
